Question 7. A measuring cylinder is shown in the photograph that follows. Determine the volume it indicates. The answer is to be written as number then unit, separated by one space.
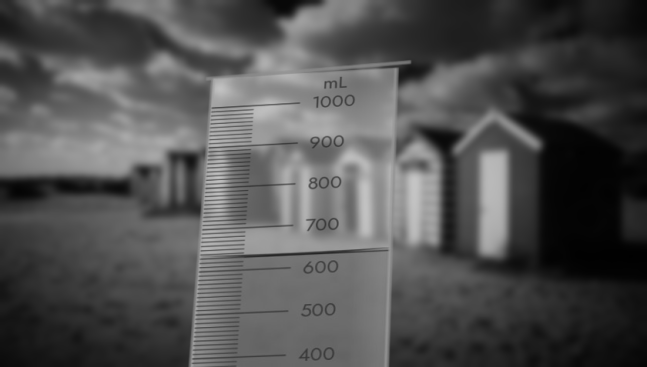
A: 630 mL
